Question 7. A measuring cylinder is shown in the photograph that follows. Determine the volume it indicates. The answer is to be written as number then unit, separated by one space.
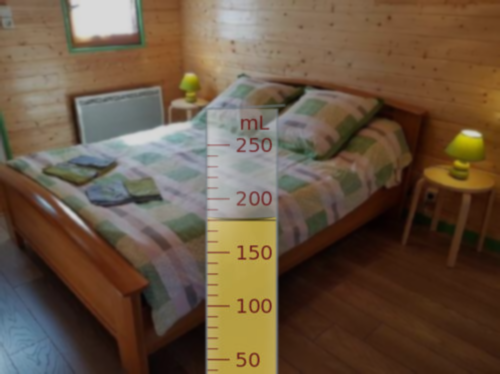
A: 180 mL
